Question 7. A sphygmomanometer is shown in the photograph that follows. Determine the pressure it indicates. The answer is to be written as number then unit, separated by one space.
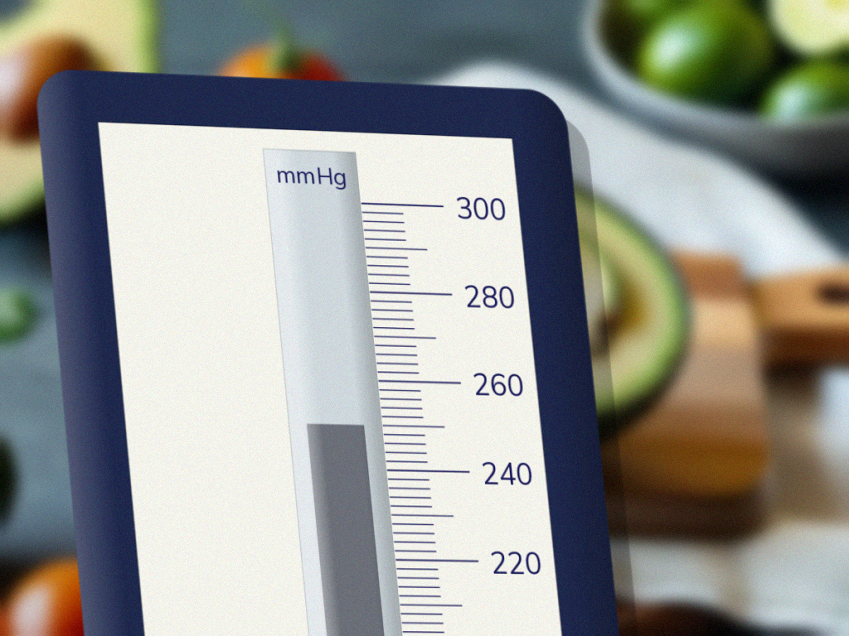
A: 250 mmHg
